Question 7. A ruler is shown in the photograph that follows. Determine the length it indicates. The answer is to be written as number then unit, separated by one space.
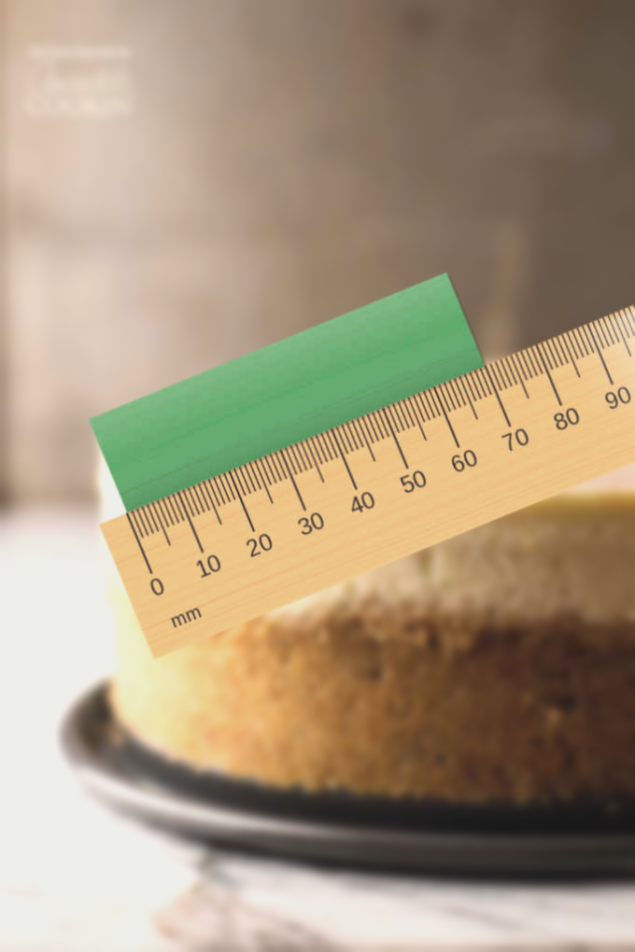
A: 70 mm
